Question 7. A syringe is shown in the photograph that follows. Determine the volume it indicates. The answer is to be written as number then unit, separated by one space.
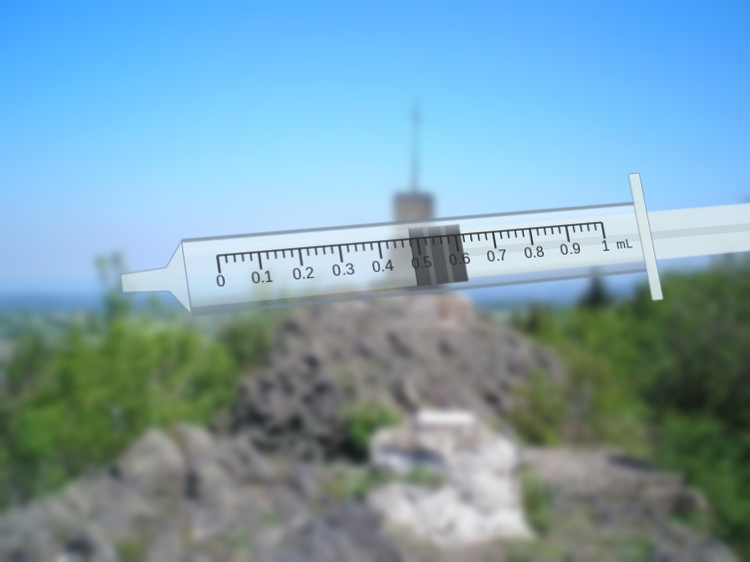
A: 0.48 mL
